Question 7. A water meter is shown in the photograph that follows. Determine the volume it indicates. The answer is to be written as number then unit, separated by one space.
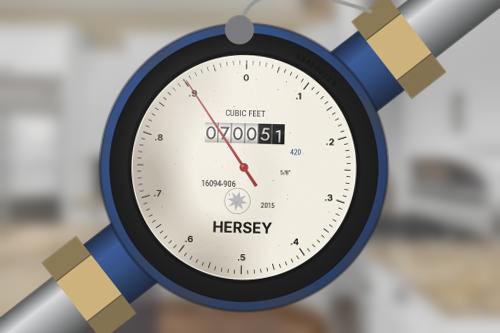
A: 70050.90 ft³
